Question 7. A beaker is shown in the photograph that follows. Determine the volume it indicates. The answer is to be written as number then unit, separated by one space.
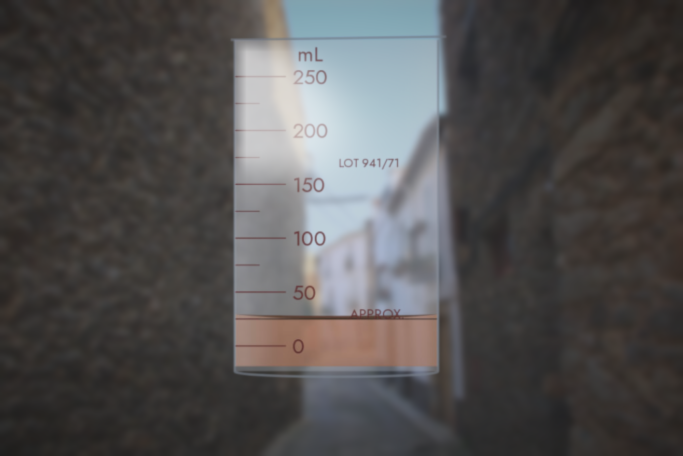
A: 25 mL
